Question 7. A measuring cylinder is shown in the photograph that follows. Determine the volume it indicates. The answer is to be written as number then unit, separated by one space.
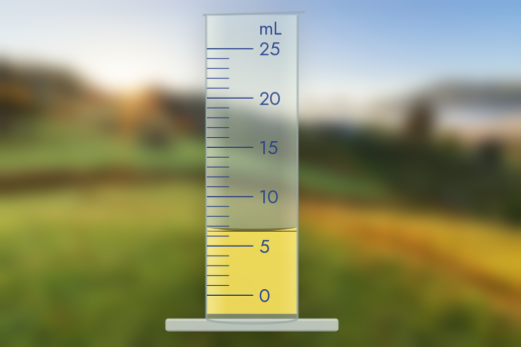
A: 6.5 mL
